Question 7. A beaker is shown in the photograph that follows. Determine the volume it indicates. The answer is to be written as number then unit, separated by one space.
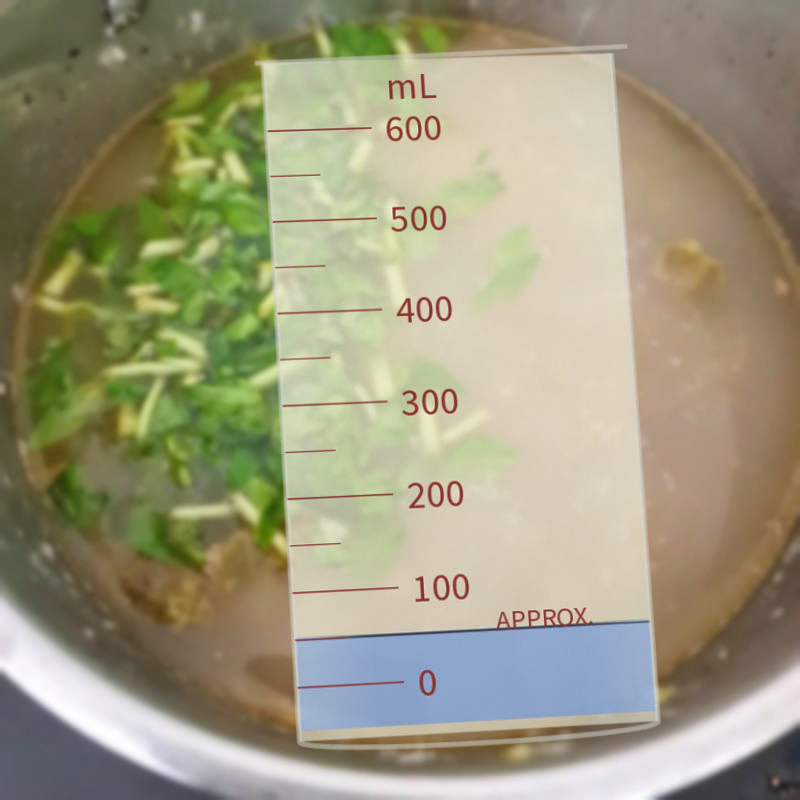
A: 50 mL
